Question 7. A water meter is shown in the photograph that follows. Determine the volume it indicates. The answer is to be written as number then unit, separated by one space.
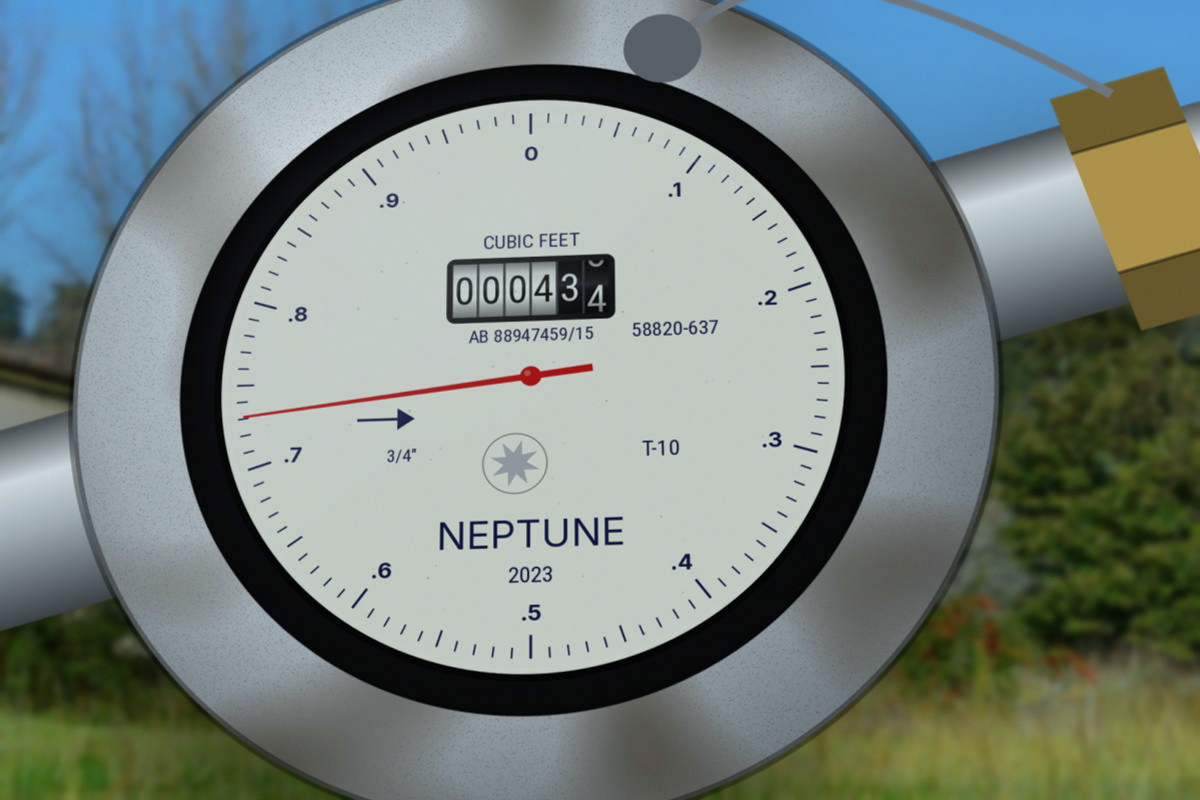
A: 433.73 ft³
